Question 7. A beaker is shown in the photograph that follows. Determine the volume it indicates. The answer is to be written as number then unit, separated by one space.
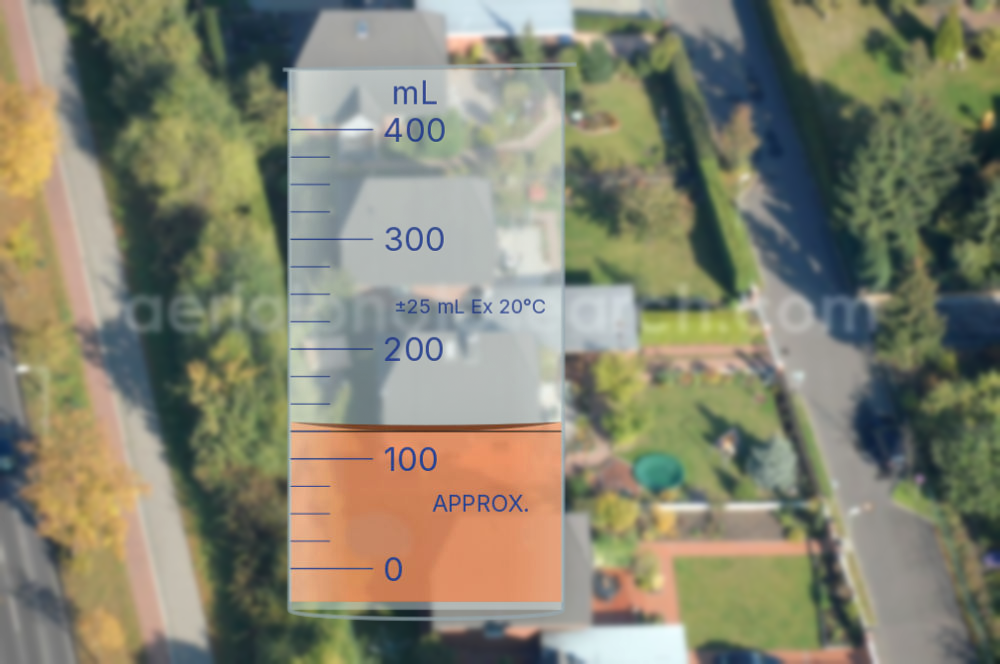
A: 125 mL
